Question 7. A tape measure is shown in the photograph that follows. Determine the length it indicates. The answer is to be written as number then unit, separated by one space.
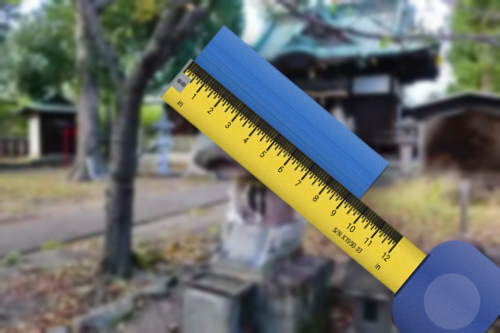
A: 9.5 in
